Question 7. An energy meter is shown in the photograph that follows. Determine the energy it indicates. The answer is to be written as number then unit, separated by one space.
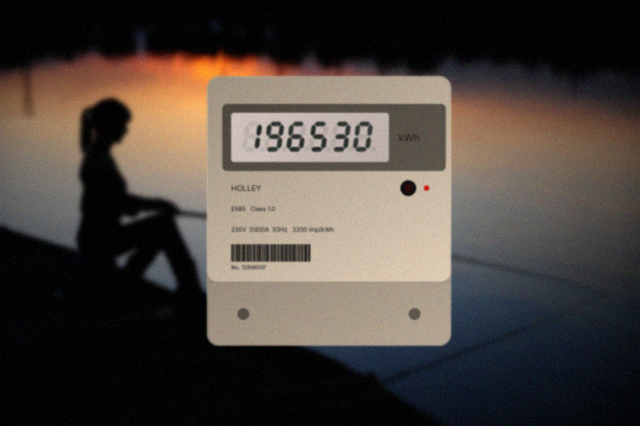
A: 196530 kWh
